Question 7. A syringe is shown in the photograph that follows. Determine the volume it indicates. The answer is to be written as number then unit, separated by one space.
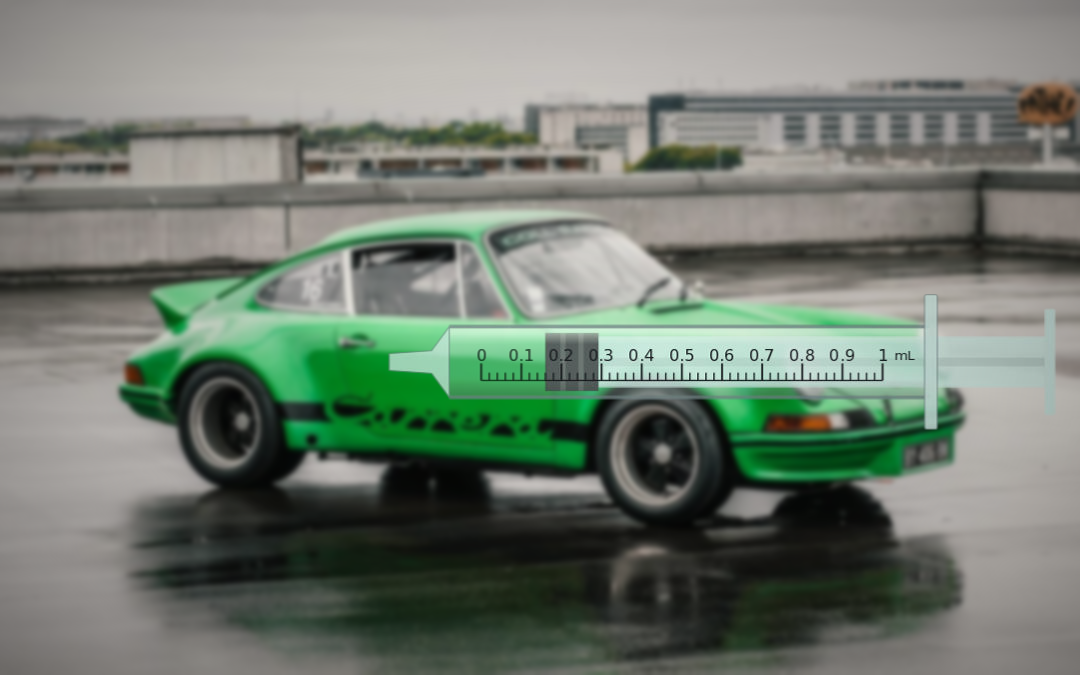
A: 0.16 mL
